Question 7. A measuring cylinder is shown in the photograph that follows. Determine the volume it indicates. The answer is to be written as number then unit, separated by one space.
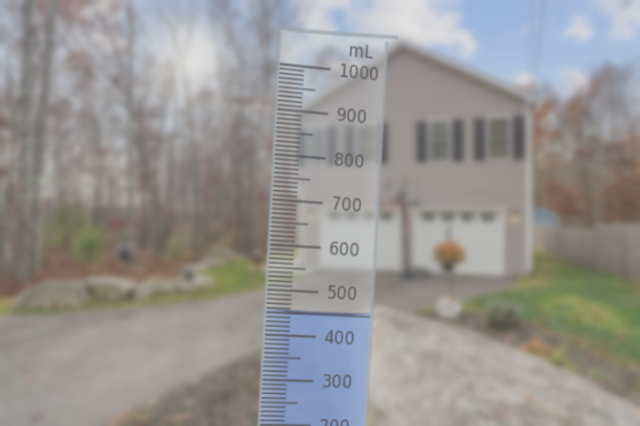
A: 450 mL
